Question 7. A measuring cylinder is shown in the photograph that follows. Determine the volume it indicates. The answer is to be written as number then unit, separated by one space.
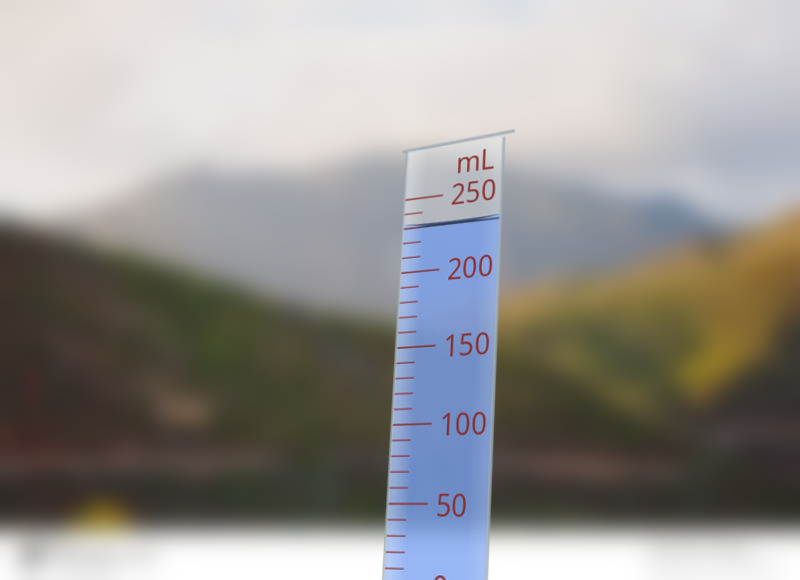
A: 230 mL
